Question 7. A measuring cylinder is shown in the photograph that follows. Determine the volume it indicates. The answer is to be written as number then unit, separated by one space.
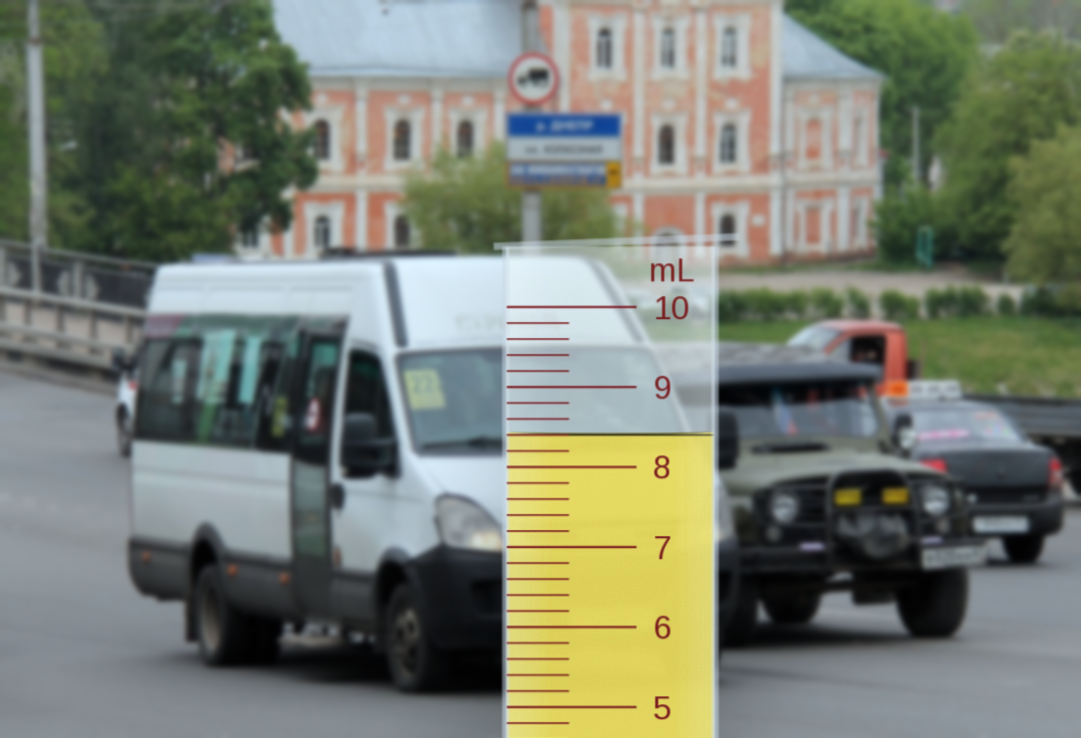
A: 8.4 mL
